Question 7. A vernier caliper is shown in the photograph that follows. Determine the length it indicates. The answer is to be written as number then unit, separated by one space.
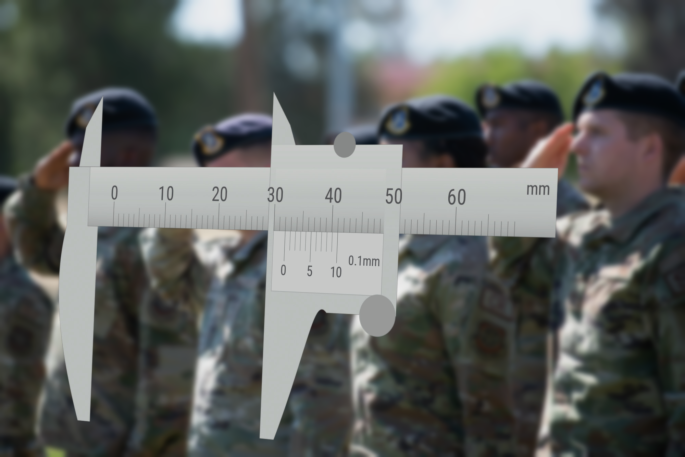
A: 32.0 mm
